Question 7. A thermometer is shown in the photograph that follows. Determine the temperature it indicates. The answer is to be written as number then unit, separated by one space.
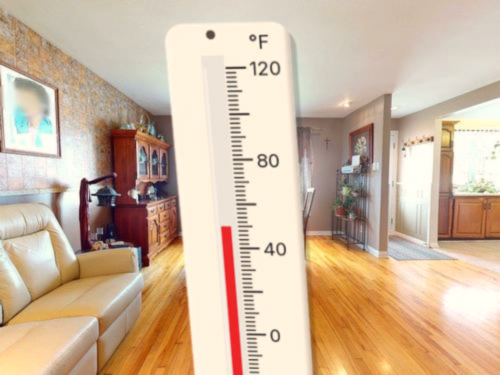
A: 50 °F
